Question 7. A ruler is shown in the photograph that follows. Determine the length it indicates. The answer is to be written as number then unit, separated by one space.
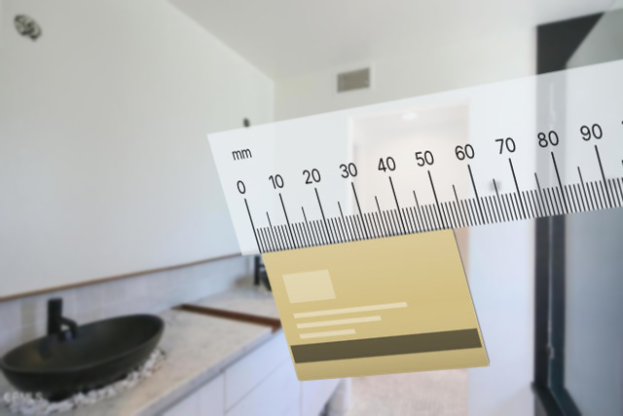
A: 52 mm
